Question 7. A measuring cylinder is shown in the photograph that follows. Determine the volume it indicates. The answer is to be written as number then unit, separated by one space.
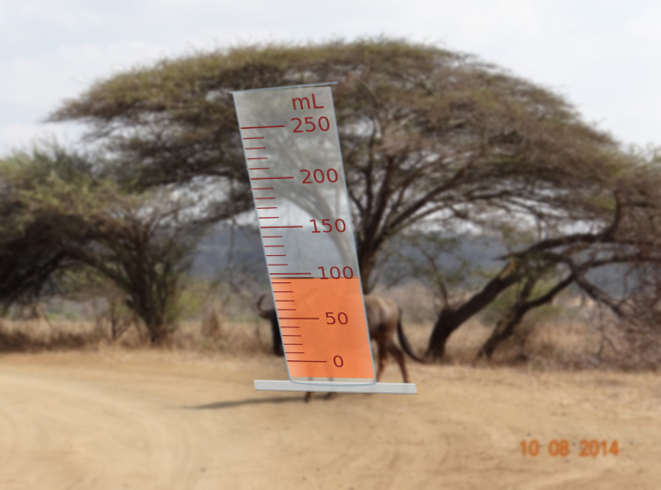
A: 95 mL
